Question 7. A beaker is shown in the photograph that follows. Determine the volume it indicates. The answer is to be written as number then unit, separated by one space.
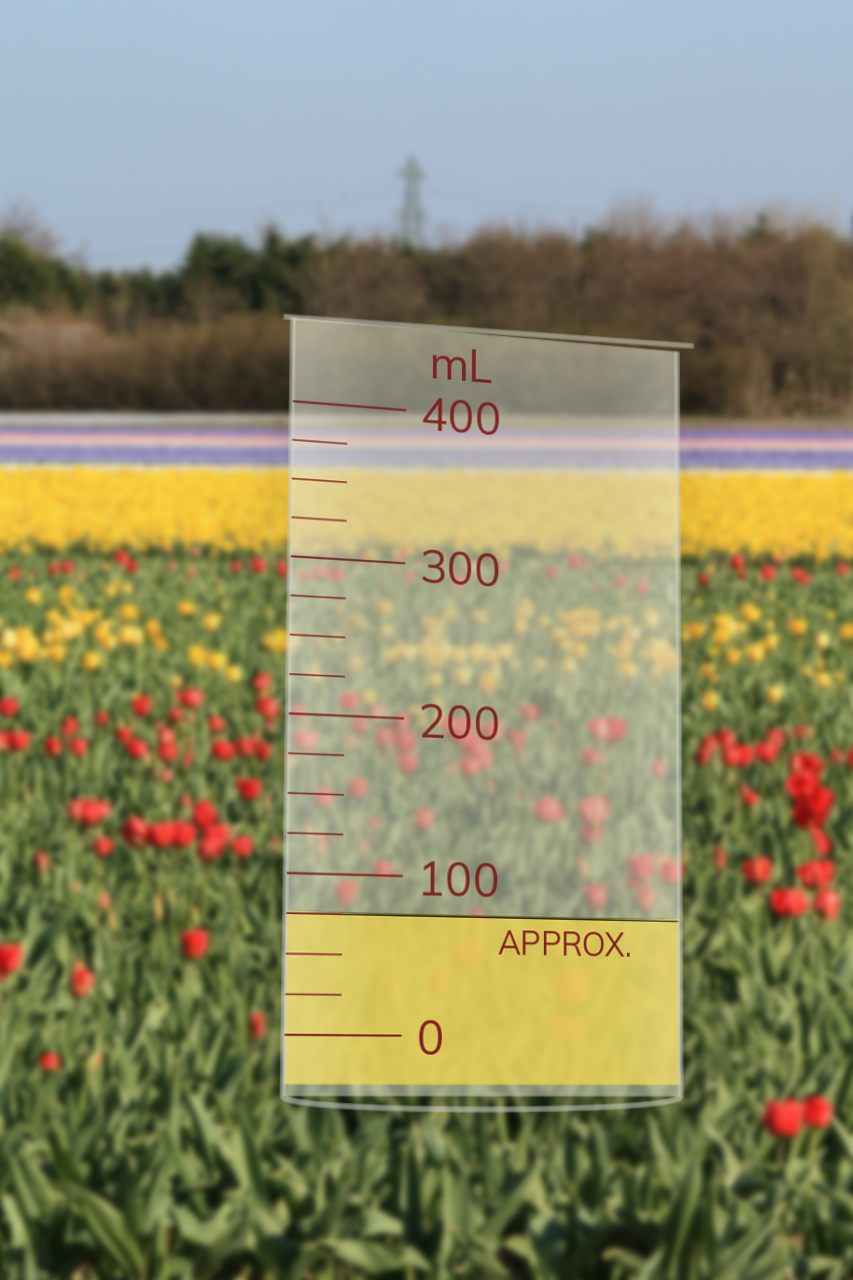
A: 75 mL
